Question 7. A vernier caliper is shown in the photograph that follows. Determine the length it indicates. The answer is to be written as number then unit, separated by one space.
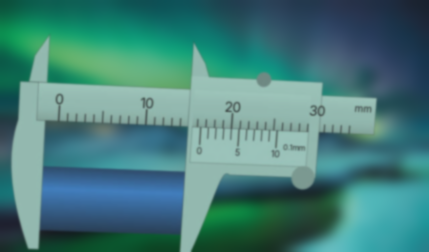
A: 16.4 mm
